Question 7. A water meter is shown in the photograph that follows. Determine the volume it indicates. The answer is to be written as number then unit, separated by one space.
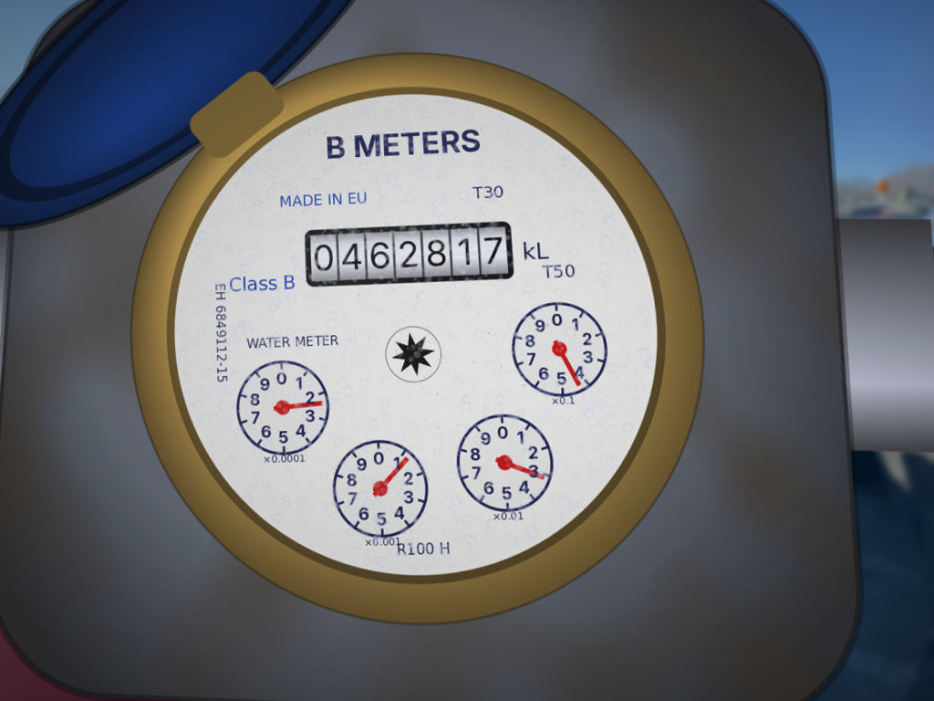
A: 462817.4312 kL
